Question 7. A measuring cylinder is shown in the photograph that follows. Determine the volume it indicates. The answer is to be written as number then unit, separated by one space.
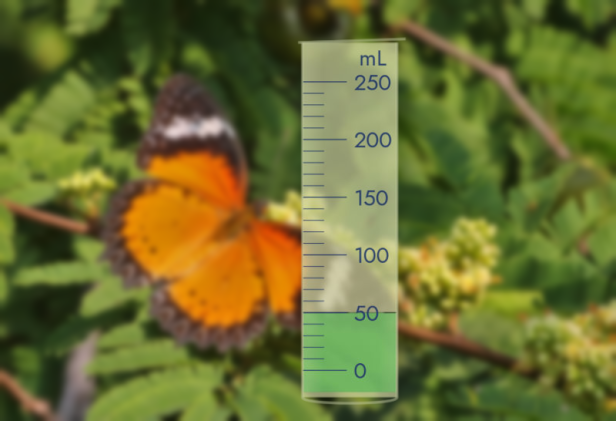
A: 50 mL
